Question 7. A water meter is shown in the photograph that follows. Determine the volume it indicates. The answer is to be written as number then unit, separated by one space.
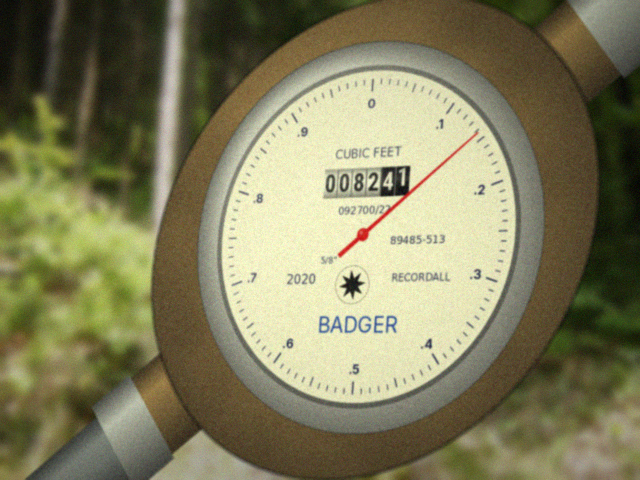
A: 8241.14 ft³
